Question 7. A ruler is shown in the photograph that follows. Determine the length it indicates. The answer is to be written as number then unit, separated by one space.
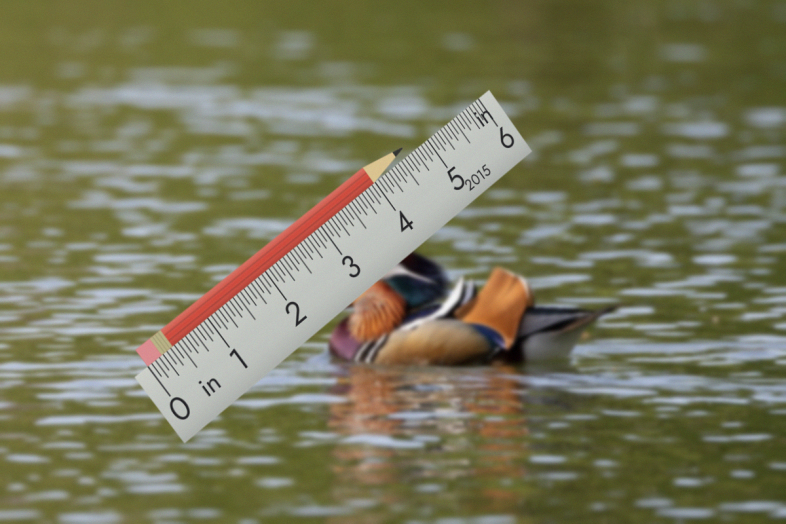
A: 4.625 in
